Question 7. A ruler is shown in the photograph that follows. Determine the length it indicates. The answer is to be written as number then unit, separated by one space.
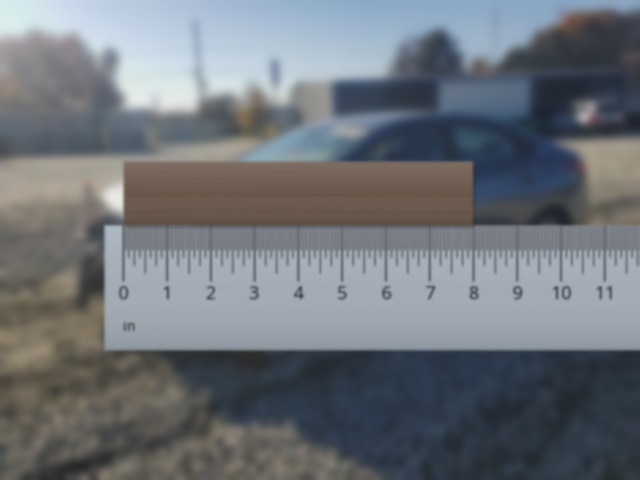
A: 8 in
